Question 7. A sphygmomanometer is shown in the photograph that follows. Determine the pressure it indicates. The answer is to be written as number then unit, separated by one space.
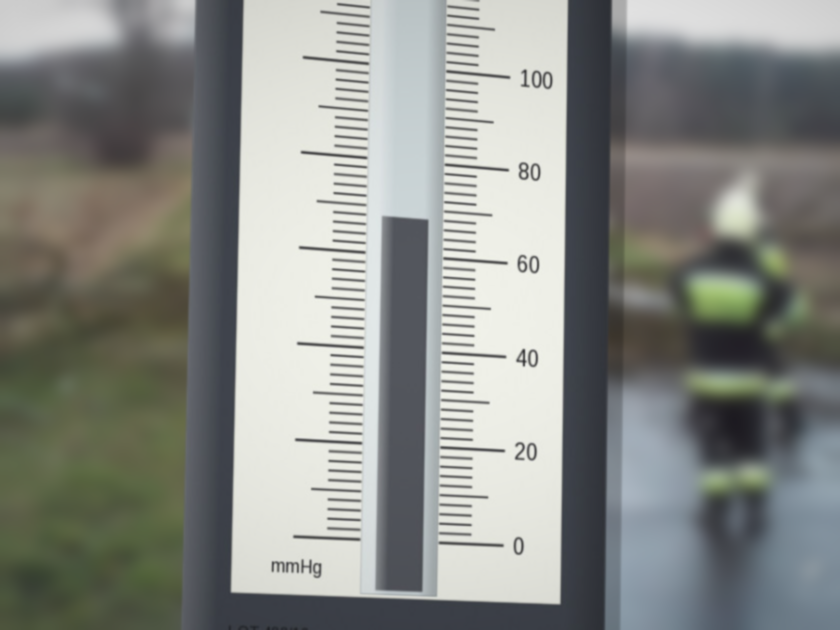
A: 68 mmHg
